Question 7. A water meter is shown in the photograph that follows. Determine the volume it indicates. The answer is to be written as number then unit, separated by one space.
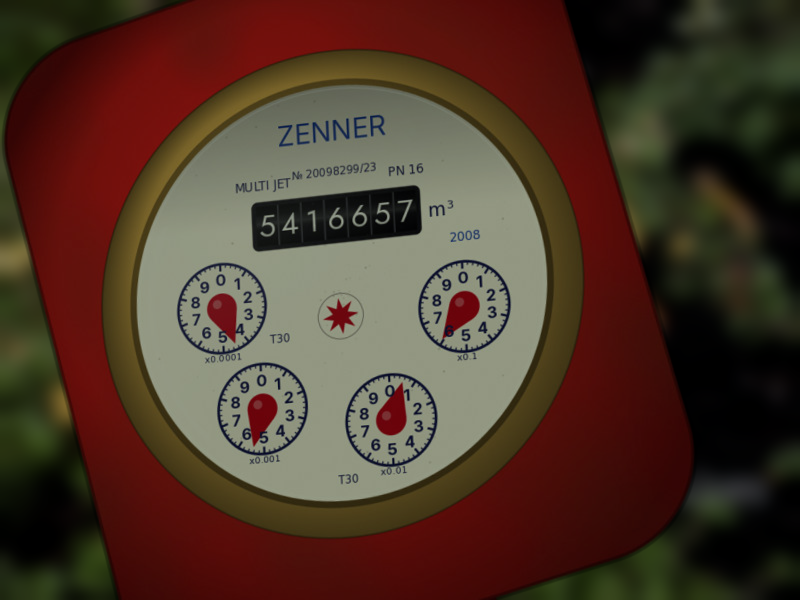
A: 5416657.6054 m³
